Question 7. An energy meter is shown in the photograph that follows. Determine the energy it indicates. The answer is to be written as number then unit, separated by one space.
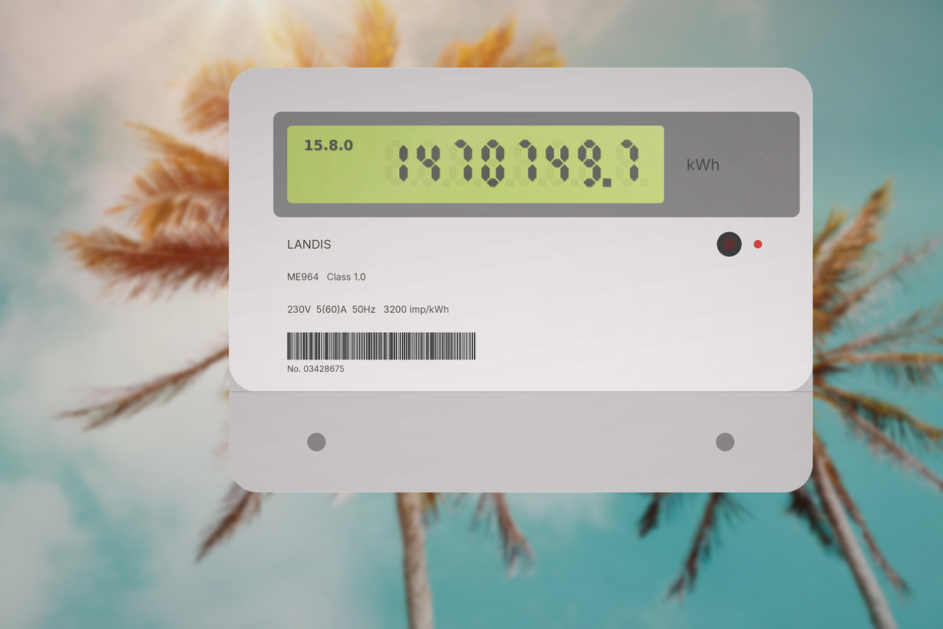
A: 1470749.7 kWh
